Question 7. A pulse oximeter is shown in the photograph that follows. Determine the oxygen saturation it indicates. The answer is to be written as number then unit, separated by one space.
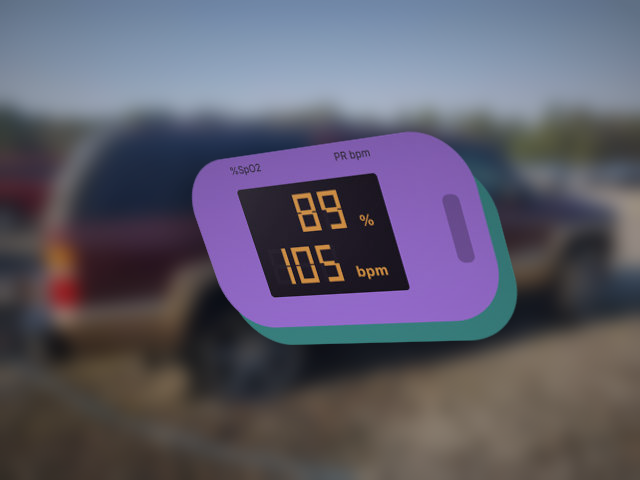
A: 89 %
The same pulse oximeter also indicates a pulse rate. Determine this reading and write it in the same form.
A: 105 bpm
